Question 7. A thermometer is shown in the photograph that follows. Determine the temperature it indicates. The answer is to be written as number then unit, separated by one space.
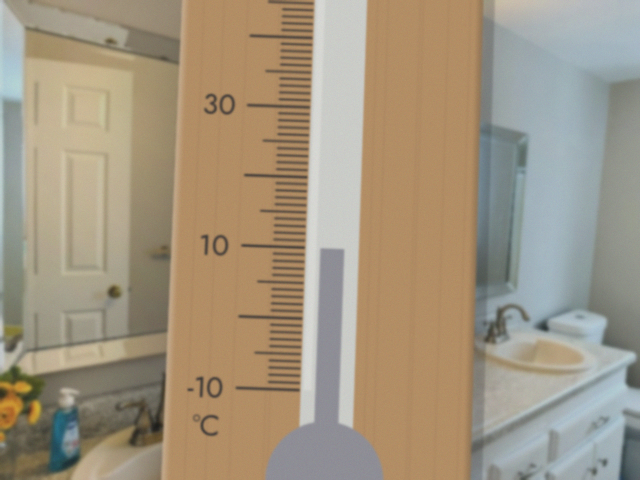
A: 10 °C
